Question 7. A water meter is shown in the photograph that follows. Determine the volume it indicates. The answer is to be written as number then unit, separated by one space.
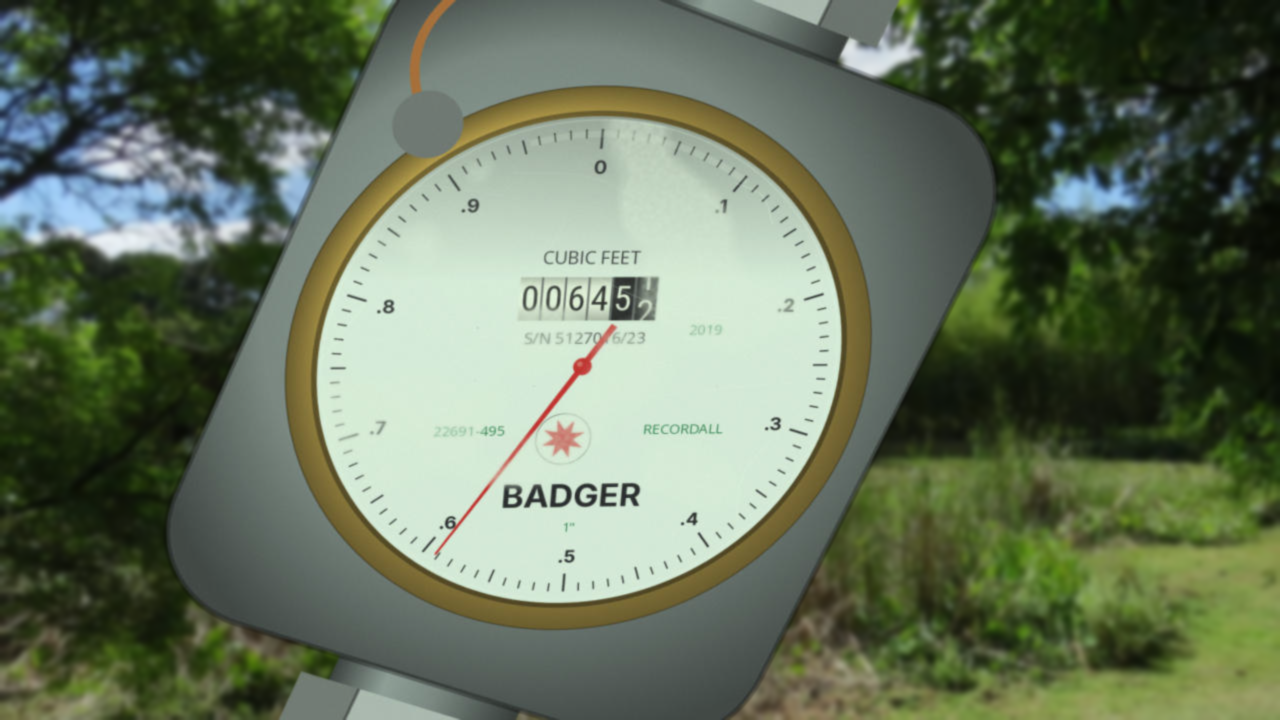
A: 6451.59 ft³
